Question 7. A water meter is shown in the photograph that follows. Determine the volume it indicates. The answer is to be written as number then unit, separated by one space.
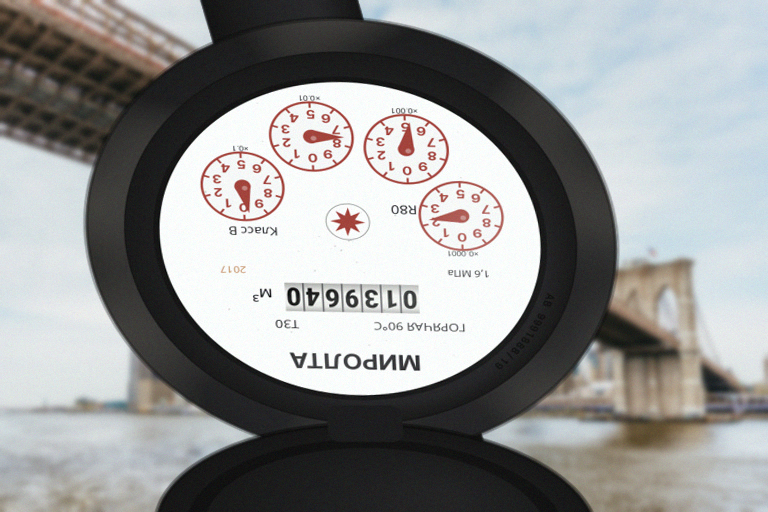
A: 139639.9752 m³
